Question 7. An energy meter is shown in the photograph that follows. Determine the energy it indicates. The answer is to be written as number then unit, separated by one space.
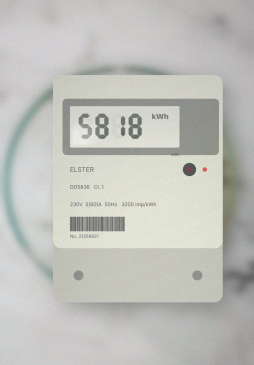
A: 5818 kWh
